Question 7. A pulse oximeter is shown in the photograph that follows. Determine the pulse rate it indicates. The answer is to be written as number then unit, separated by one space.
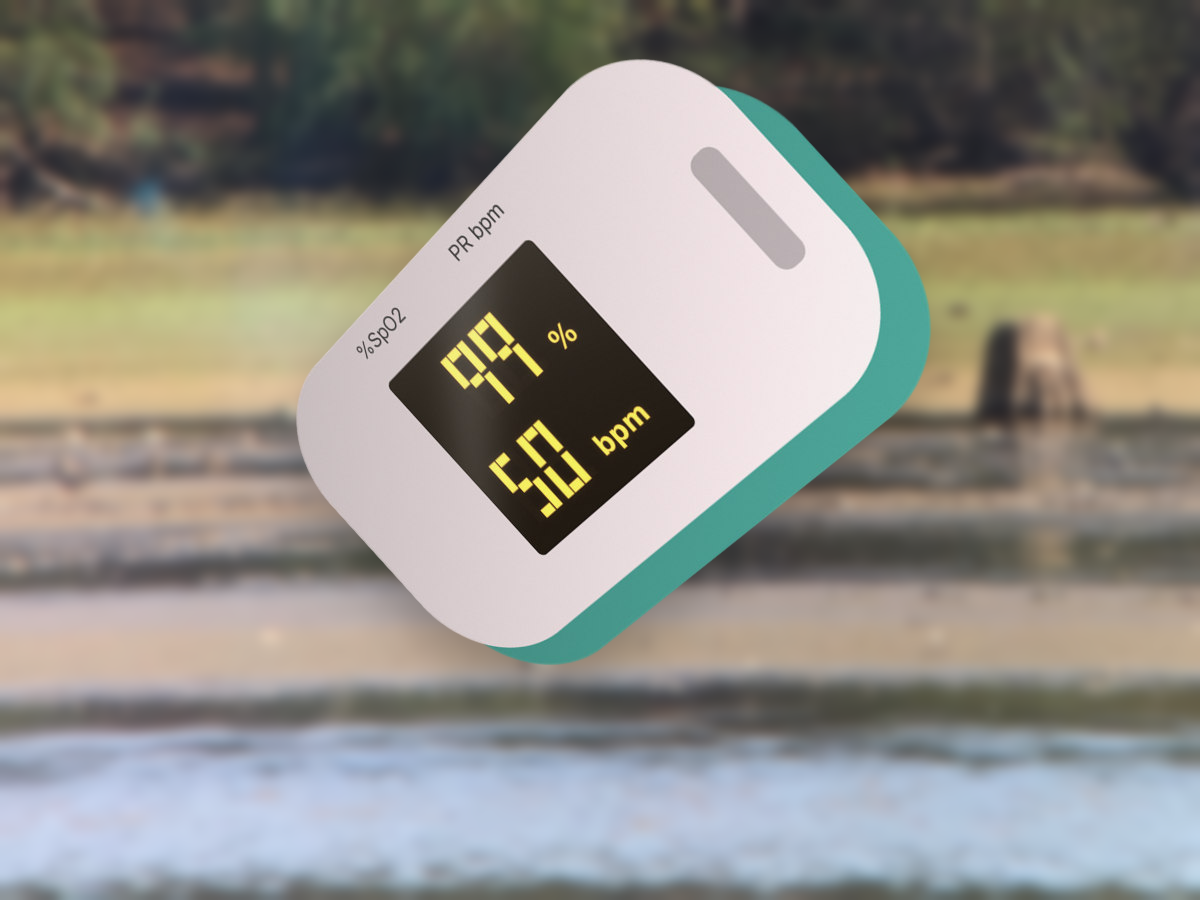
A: 50 bpm
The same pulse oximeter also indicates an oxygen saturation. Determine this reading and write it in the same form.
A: 99 %
